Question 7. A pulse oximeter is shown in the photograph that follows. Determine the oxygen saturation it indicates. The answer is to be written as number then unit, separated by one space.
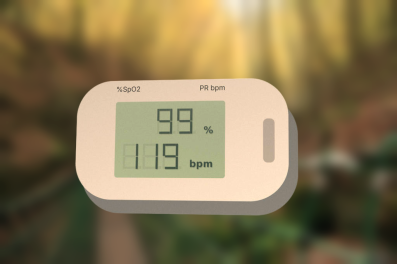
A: 99 %
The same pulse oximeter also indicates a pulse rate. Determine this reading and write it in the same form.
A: 119 bpm
